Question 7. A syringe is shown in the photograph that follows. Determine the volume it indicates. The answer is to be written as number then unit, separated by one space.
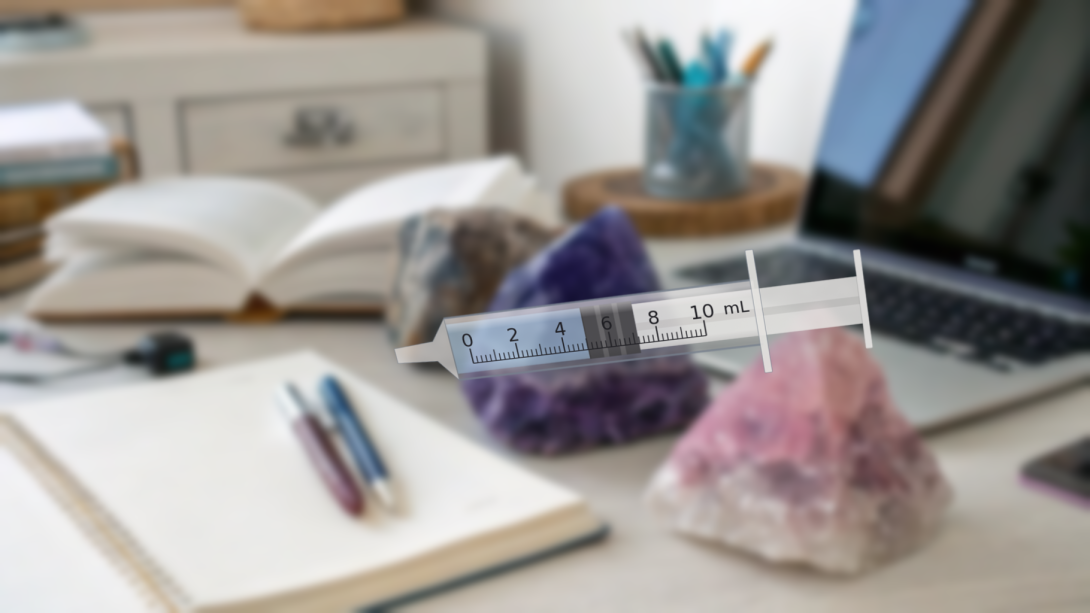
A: 5 mL
